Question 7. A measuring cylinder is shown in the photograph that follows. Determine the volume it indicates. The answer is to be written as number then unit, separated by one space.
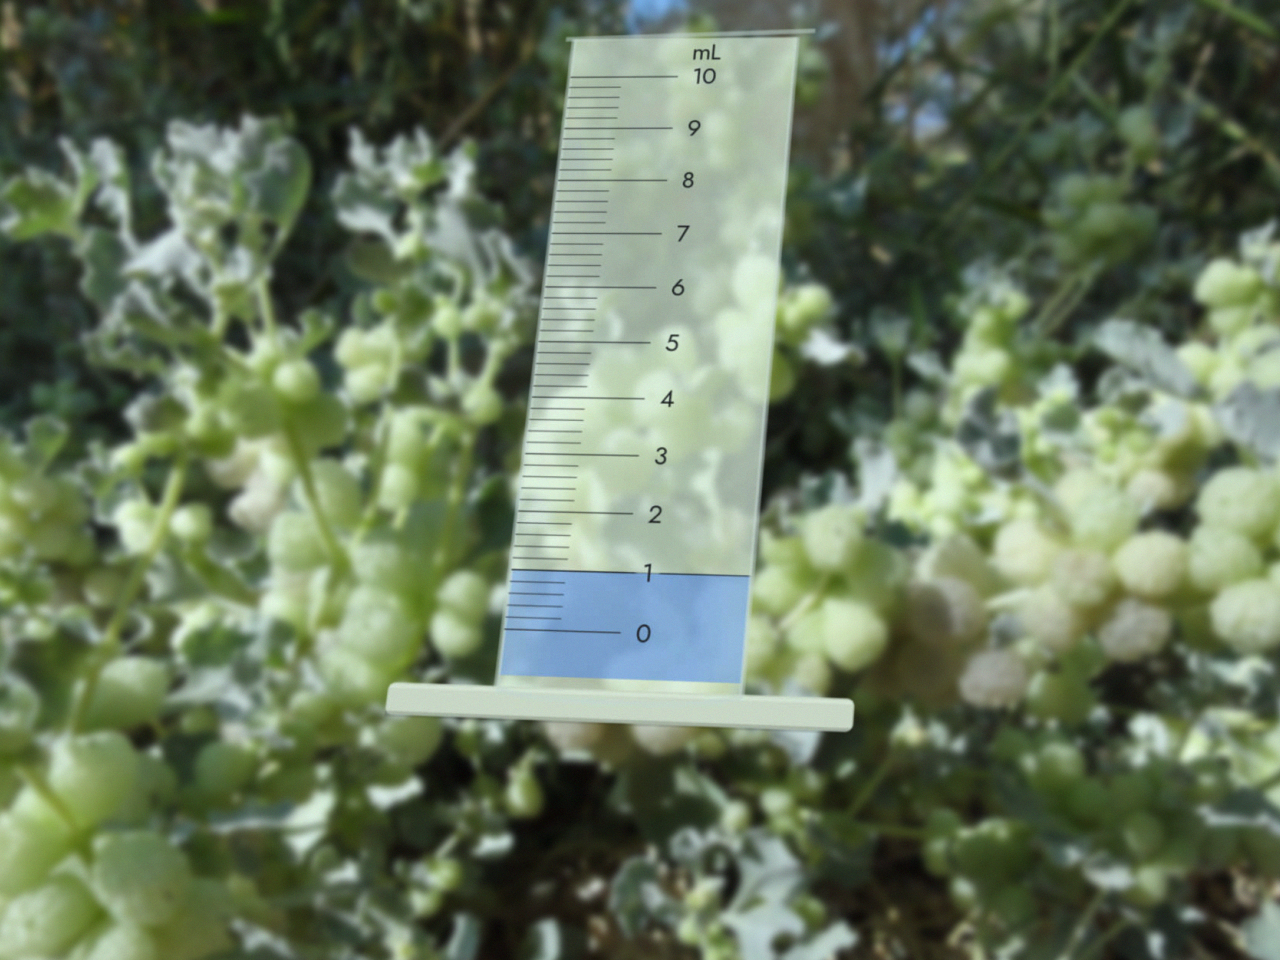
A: 1 mL
